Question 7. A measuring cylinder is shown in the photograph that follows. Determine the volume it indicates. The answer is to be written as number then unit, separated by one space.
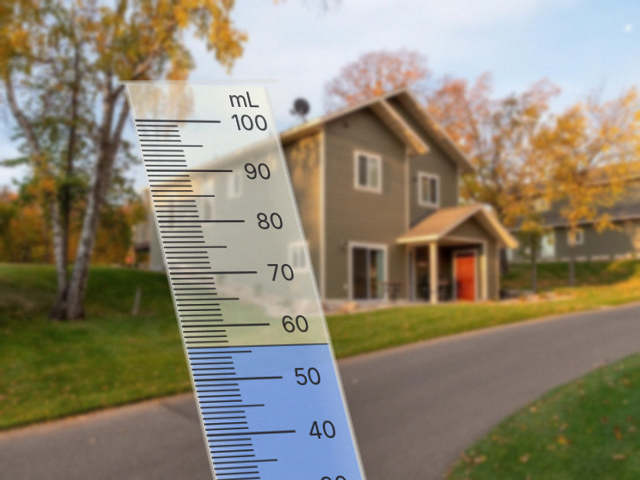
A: 56 mL
